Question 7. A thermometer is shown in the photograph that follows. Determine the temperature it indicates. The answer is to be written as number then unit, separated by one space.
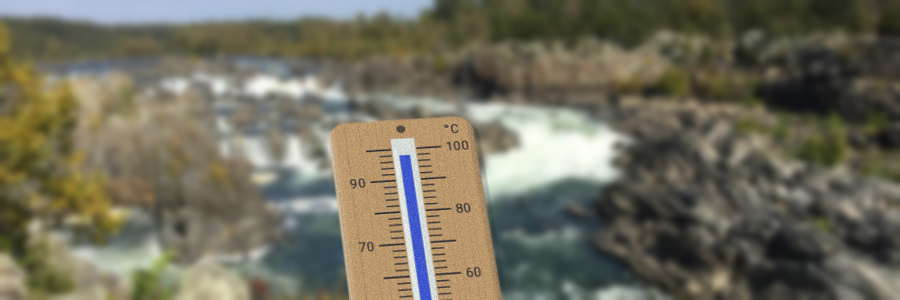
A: 98 °C
